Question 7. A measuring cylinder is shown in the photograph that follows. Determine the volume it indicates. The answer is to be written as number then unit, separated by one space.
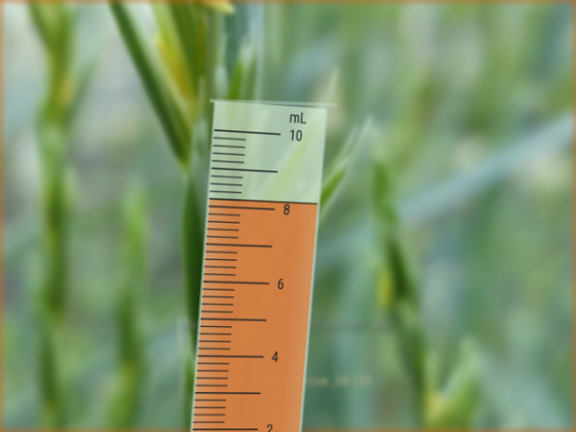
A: 8.2 mL
